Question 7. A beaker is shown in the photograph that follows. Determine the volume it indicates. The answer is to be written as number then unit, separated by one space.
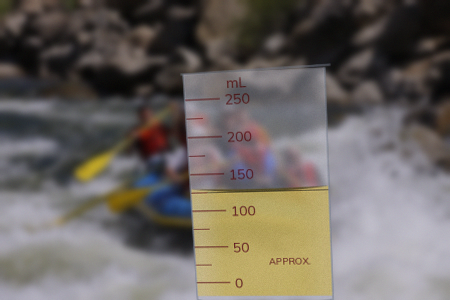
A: 125 mL
